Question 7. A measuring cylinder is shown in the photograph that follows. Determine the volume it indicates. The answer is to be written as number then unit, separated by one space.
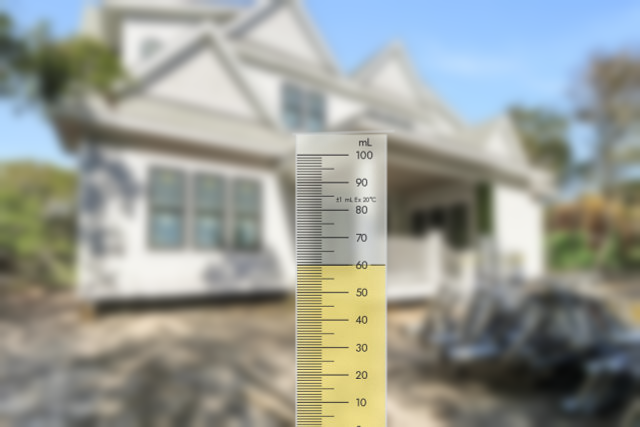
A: 60 mL
